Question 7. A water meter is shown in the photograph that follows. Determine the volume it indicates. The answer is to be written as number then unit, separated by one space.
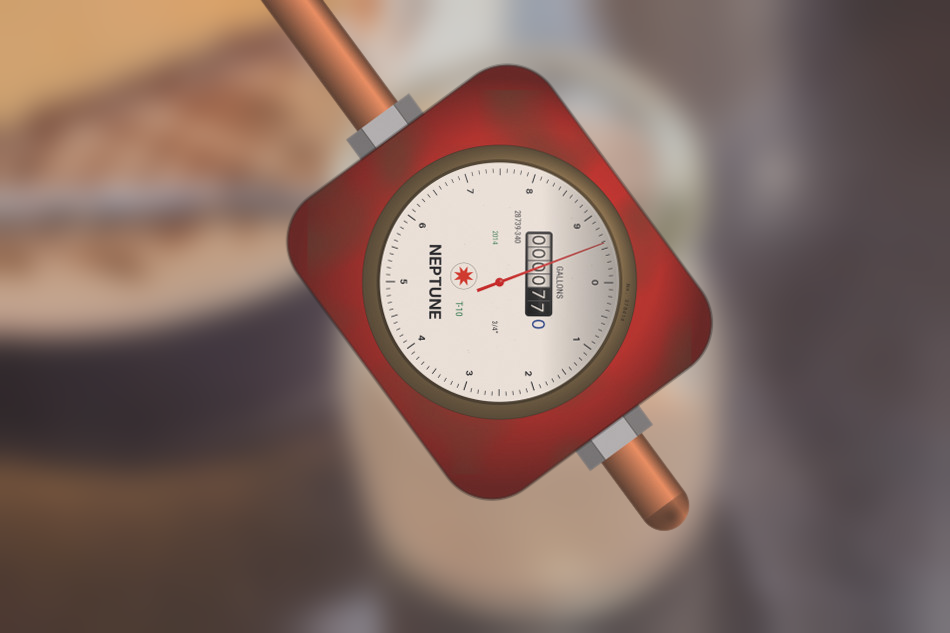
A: 769.4 gal
